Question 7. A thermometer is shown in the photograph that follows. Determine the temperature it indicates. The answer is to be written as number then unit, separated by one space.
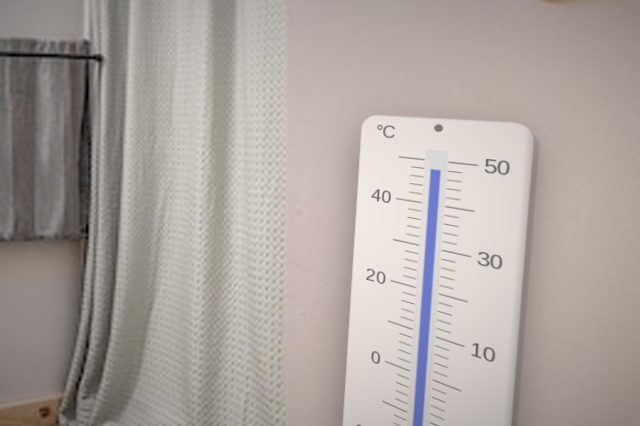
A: 48 °C
